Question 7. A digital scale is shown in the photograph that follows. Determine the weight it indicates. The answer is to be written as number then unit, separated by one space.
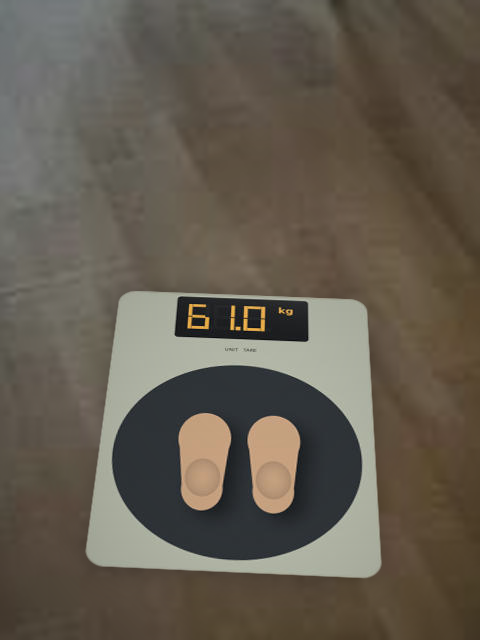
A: 61.0 kg
